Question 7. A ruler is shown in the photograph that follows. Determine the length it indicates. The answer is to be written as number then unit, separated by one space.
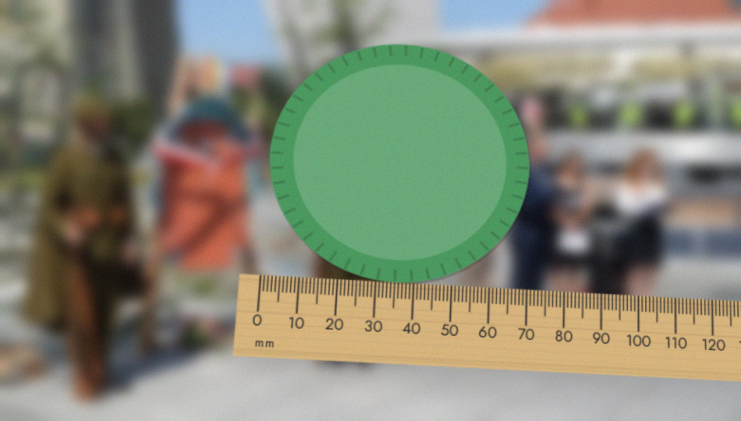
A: 70 mm
